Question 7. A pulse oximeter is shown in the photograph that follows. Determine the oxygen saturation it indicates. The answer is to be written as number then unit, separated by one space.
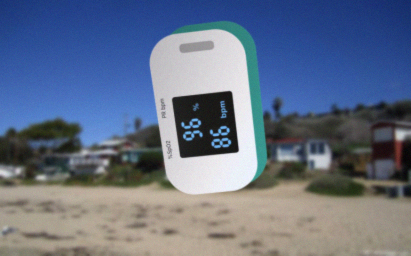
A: 96 %
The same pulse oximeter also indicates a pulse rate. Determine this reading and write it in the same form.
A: 86 bpm
